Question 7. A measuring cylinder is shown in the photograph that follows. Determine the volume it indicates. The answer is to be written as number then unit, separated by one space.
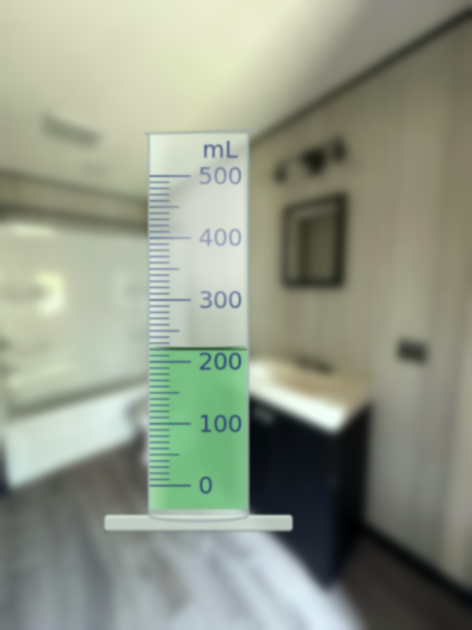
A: 220 mL
